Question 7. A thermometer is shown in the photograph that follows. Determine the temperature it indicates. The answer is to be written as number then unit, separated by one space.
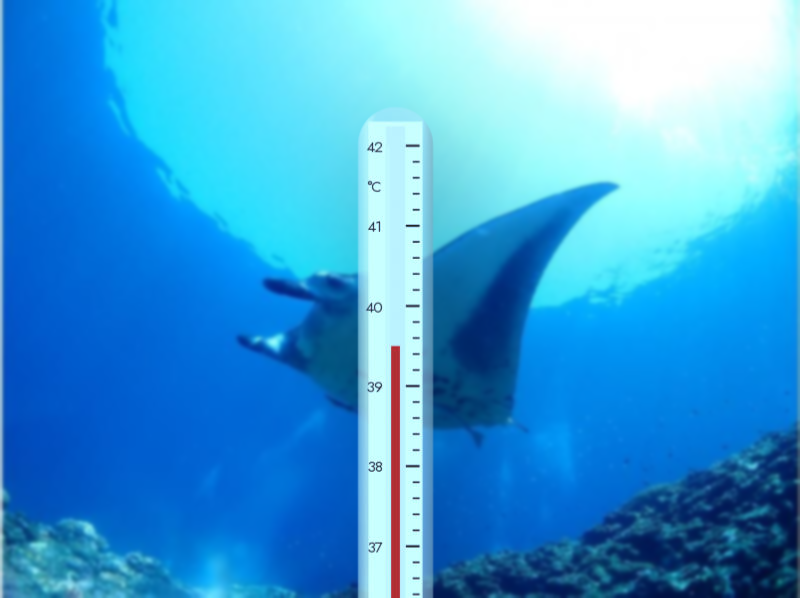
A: 39.5 °C
